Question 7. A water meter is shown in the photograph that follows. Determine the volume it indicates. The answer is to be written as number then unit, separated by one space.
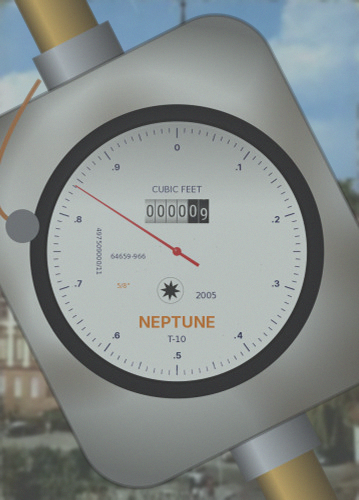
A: 8.84 ft³
